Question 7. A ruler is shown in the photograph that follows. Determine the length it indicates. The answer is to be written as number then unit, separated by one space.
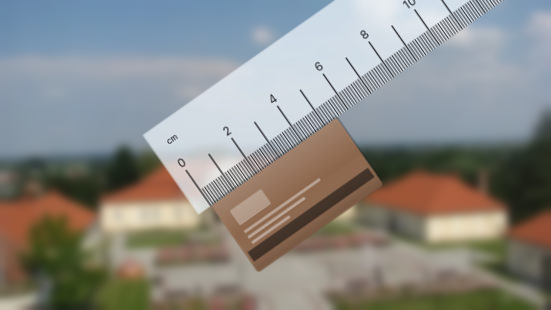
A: 5.5 cm
